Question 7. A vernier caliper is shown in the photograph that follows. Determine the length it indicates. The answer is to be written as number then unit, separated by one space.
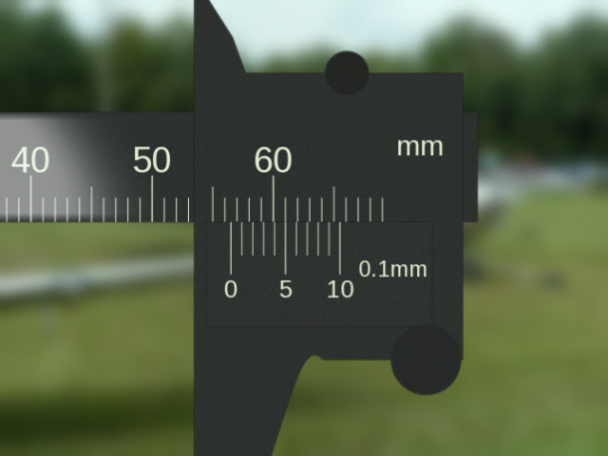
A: 56.5 mm
